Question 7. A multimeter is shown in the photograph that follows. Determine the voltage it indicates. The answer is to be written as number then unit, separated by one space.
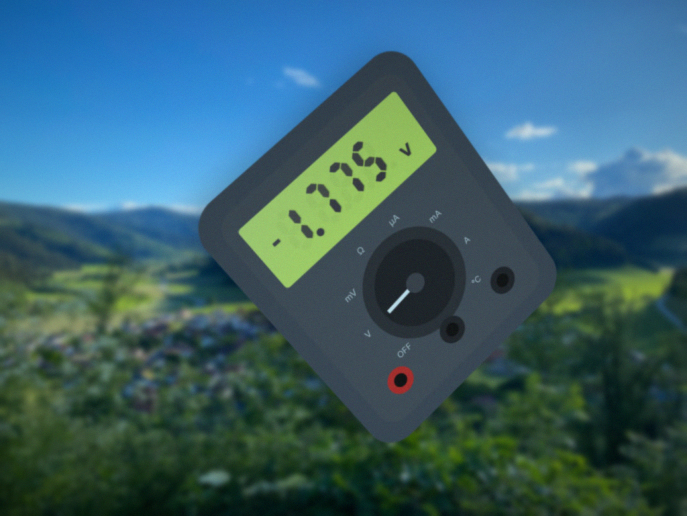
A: -1.775 V
